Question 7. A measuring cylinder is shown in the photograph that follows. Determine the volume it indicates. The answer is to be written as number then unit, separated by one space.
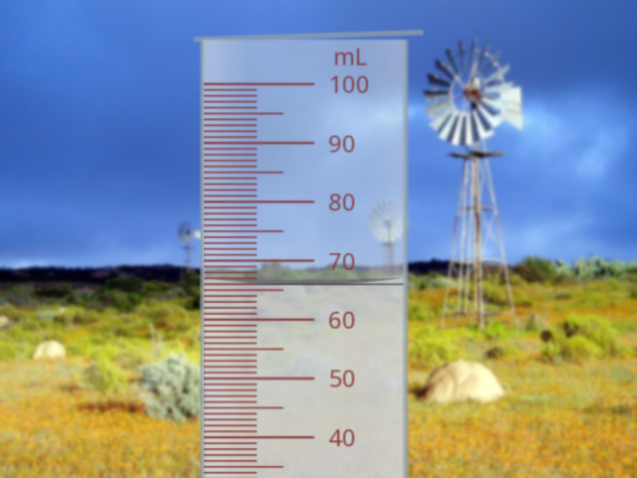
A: 66 mL
